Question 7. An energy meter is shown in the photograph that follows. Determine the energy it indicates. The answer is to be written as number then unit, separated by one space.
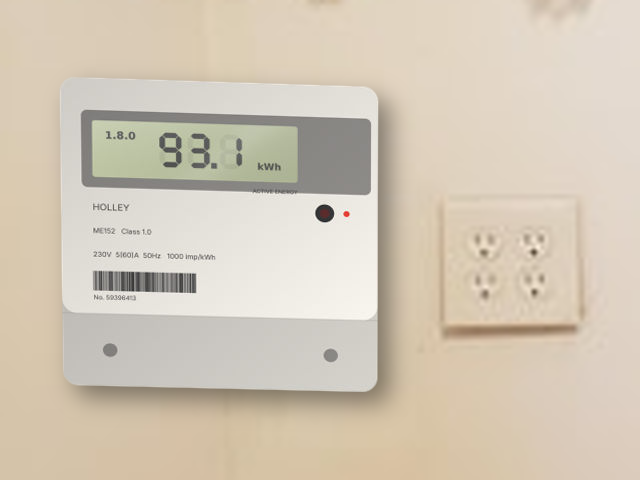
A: 93.1 kWh
